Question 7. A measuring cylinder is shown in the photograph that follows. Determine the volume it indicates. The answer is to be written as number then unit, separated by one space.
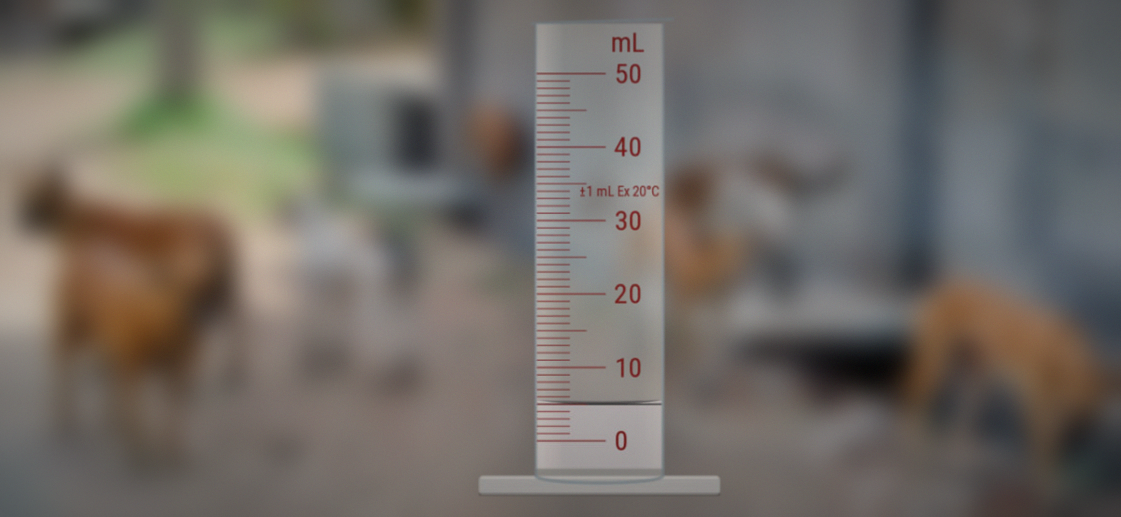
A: 5 mL
